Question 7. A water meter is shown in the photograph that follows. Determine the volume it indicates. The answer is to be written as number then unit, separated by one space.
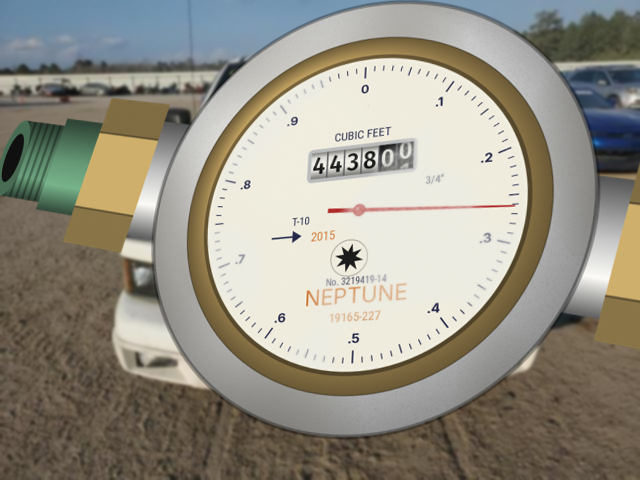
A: 443800.26 ft³
